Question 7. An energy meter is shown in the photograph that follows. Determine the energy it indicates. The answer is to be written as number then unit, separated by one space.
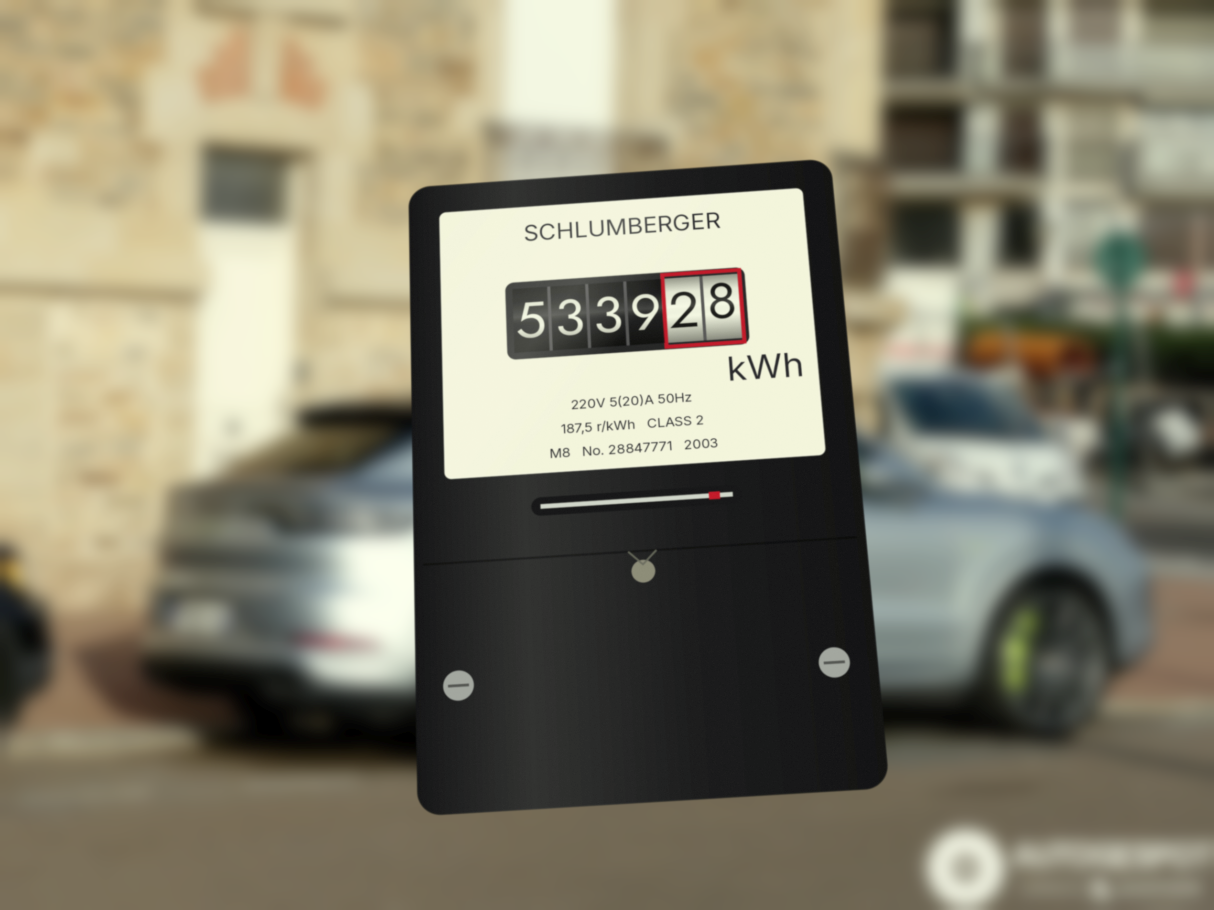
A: 5339.28 kWh
